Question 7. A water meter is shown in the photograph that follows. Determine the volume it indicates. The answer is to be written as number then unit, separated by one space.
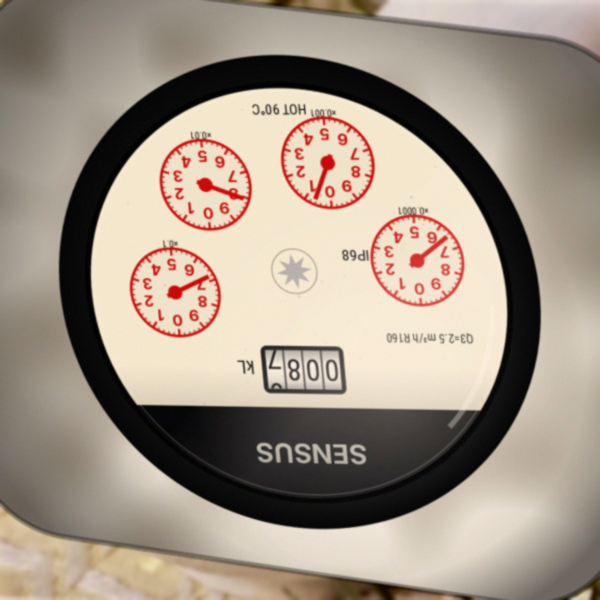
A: 86.6806 kL
